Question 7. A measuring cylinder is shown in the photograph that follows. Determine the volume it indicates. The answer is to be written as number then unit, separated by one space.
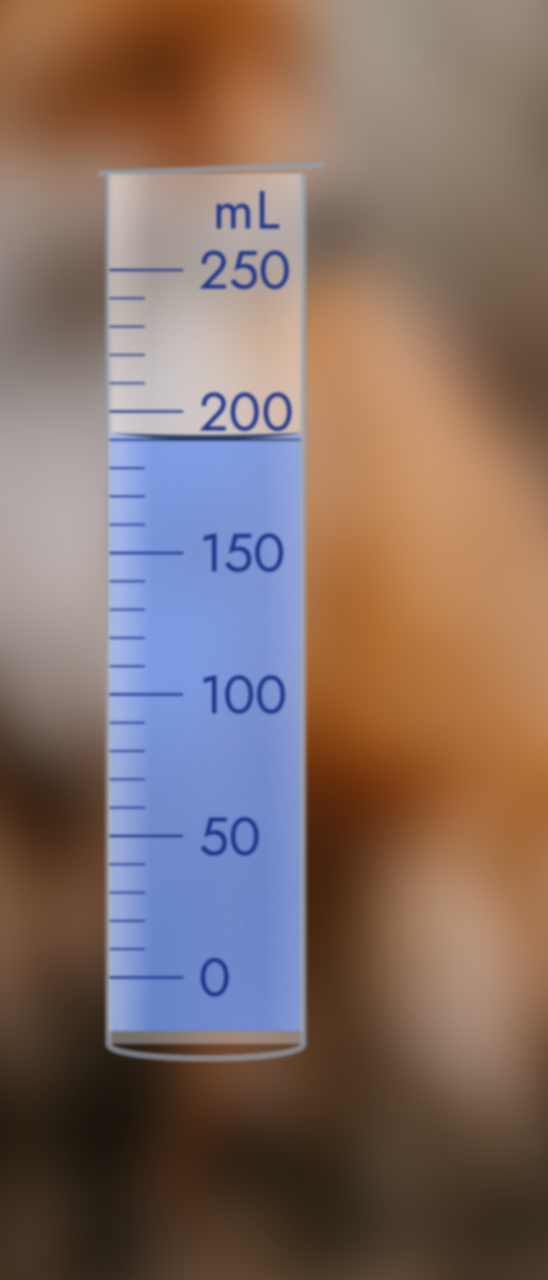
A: 190 mL
